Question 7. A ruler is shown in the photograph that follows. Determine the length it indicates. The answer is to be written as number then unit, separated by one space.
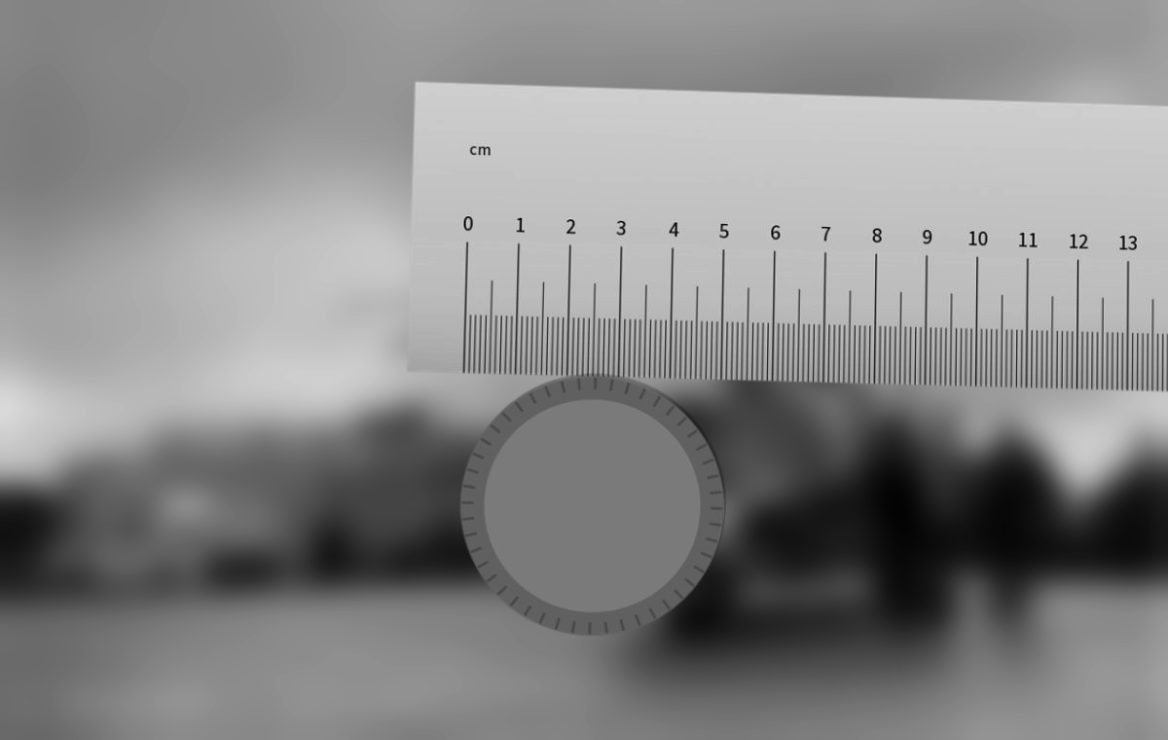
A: 5.1 cm
